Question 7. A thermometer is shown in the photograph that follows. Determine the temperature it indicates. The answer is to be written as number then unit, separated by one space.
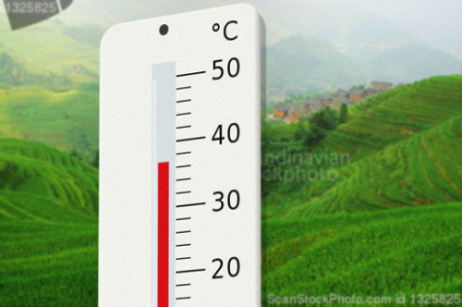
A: 37 °C
